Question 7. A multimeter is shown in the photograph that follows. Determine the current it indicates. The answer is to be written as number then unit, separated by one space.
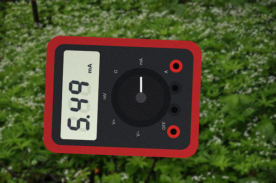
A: 5.49 mA
